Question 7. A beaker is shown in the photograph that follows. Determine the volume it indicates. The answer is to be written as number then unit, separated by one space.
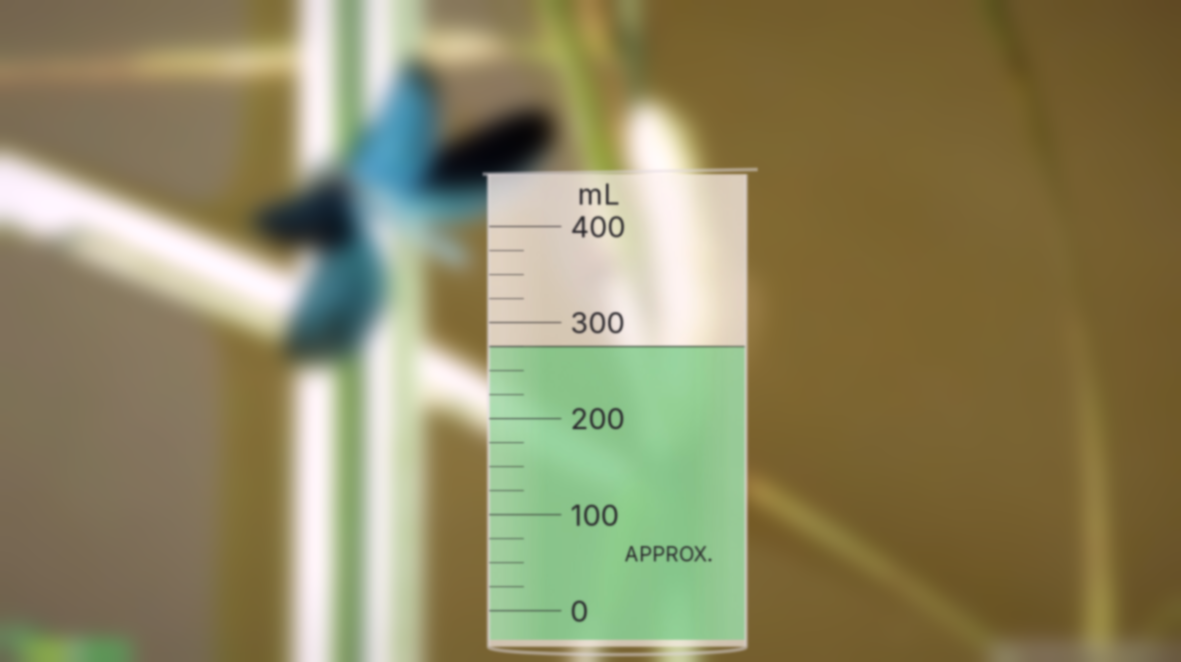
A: 275 mL
